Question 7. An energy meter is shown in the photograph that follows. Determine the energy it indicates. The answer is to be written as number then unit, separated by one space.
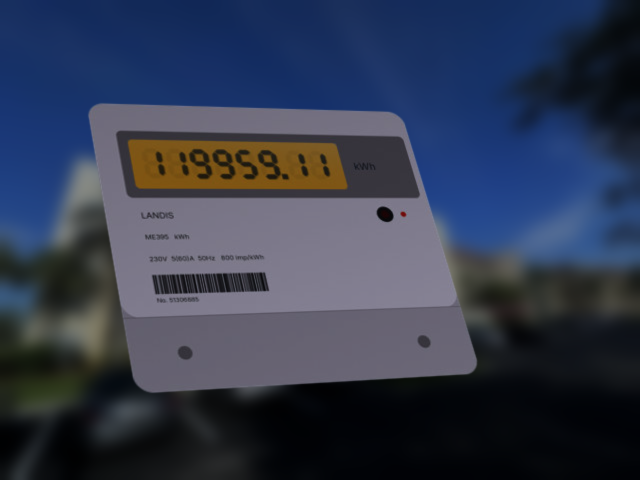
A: 119959.11 kWh
